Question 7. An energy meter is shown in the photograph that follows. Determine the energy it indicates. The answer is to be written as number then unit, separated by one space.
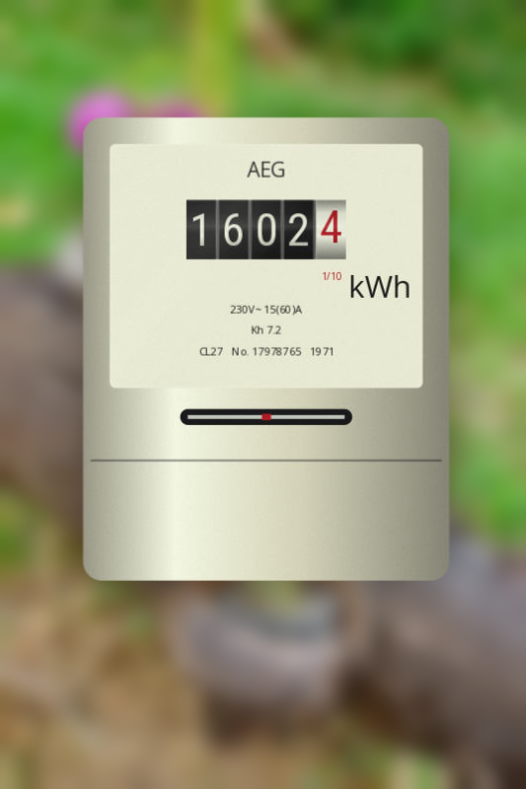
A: 1602.4 kWh
